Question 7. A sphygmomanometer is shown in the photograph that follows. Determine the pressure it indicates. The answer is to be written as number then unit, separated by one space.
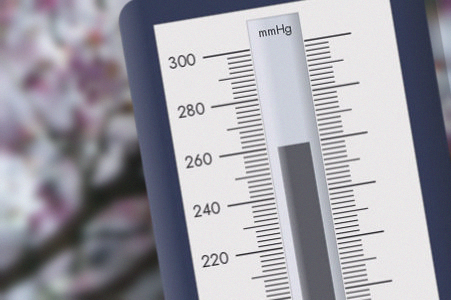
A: 260 mmHg
